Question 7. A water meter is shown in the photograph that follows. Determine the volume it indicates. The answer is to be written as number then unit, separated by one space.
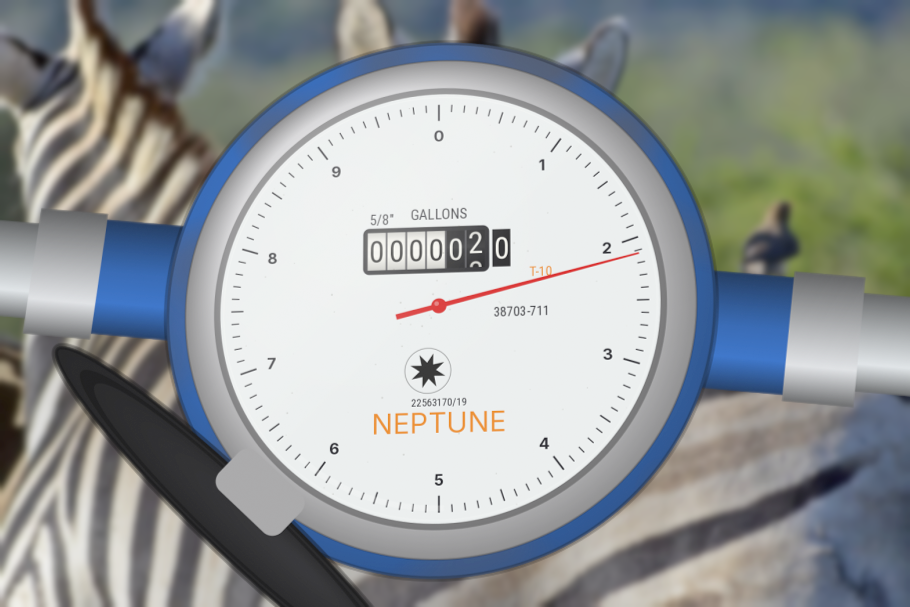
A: 22.1 gal
